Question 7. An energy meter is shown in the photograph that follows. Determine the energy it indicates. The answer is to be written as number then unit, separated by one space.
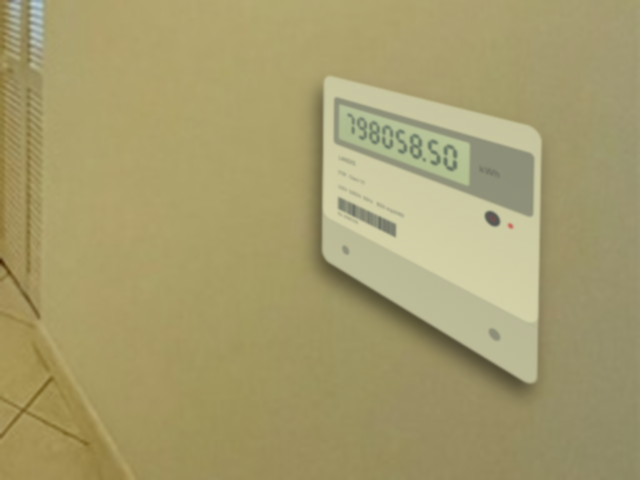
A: 798058.50 kWh
